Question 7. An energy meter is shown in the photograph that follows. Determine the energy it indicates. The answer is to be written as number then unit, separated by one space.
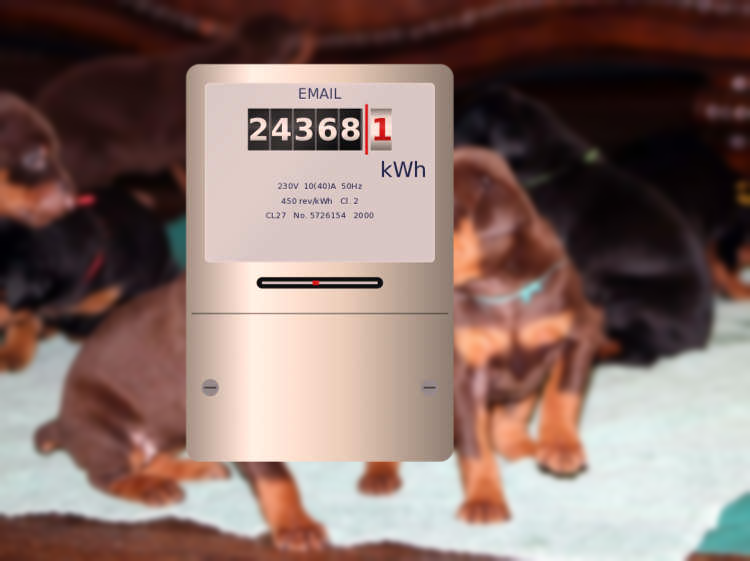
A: 24368.1 kWh
